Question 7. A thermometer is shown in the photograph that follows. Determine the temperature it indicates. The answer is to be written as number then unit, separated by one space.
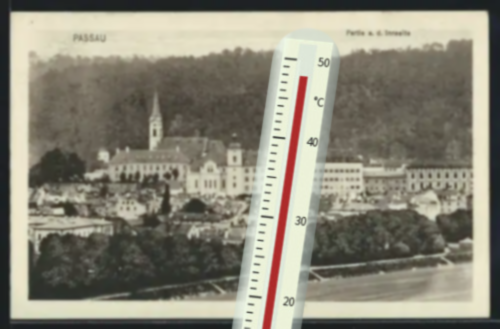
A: 48 °C
